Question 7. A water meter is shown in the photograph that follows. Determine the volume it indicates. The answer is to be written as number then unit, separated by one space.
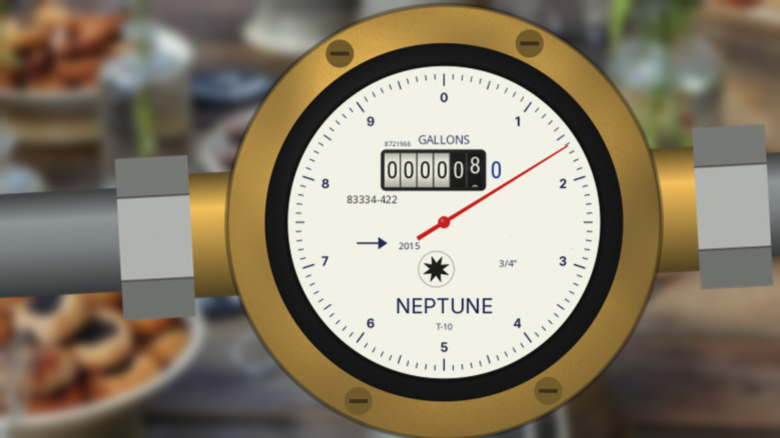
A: 81.6 gal
